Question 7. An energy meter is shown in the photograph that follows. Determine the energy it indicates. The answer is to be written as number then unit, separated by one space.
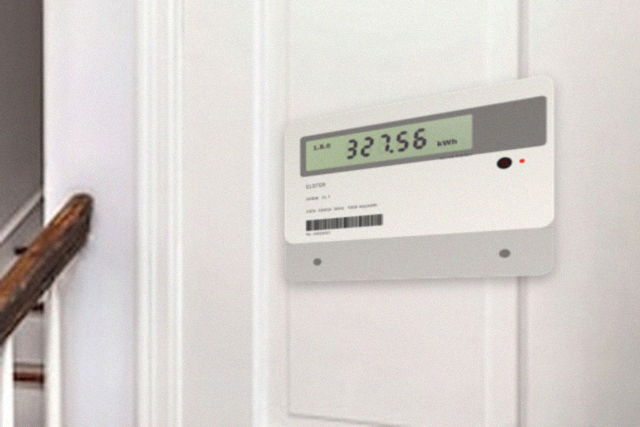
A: 327.56 kWh
